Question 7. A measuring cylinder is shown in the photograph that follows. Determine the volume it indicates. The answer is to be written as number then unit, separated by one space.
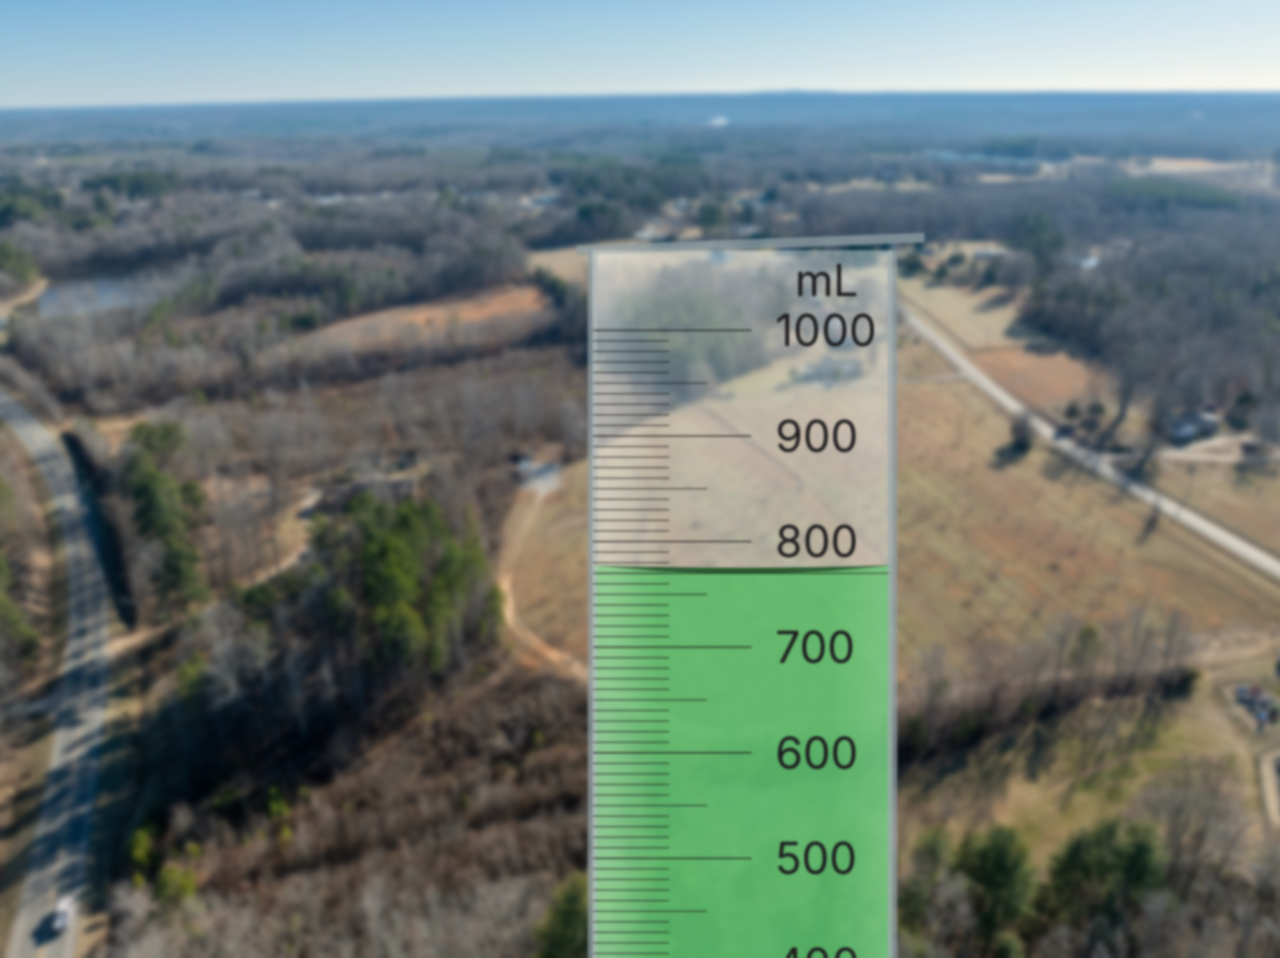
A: 770 mL
